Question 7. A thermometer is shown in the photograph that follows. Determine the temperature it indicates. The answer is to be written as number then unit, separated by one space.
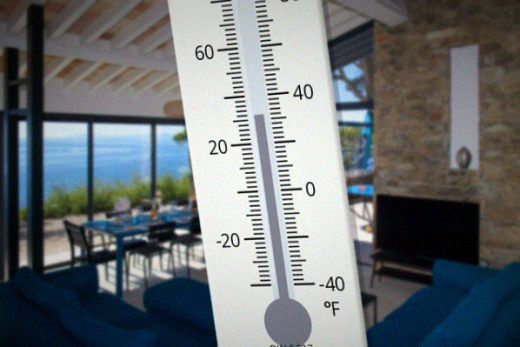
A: 32 °F
